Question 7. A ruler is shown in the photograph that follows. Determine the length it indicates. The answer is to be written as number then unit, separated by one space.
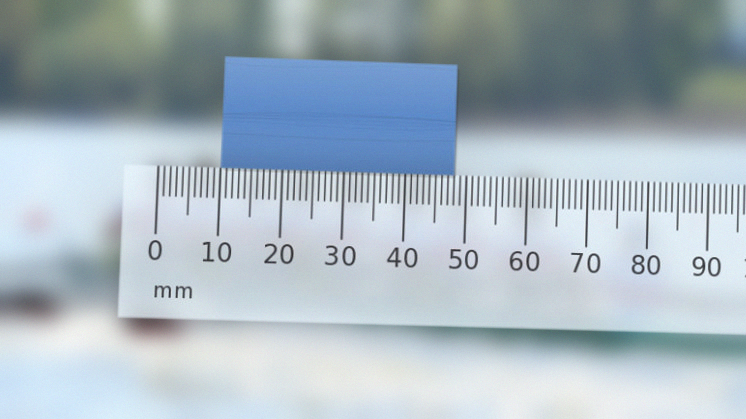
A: 38 mm
